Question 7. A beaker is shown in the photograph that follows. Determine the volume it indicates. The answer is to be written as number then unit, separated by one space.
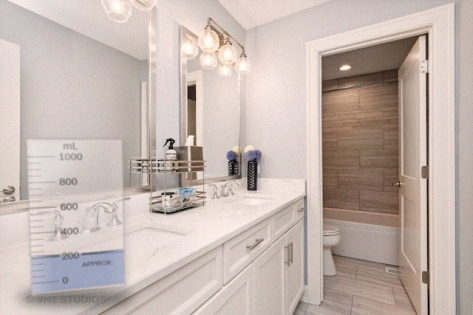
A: 200 mL
